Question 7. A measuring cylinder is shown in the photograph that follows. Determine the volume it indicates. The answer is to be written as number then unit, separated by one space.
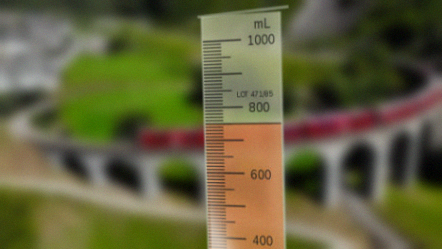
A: 750 mL
